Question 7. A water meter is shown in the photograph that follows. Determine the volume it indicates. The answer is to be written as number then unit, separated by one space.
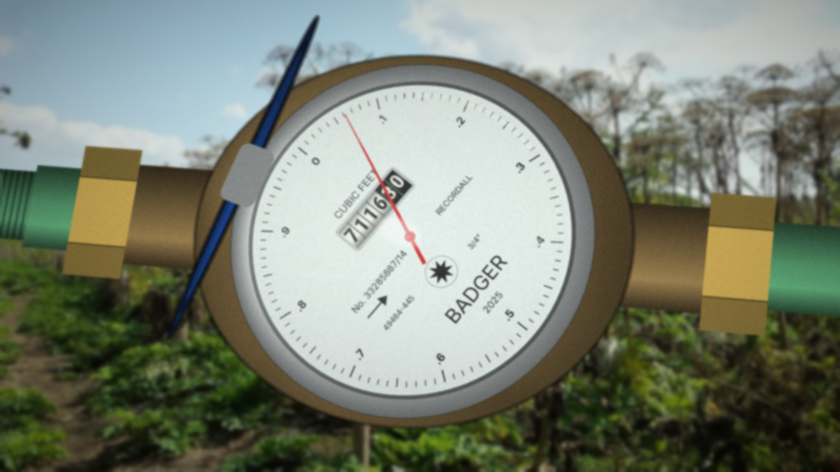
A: 711630.06 ft³
